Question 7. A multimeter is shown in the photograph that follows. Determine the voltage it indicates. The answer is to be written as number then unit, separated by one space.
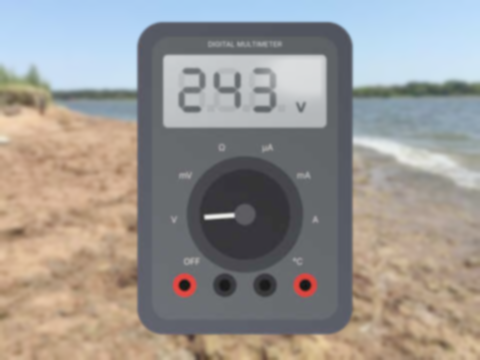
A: 243 V
